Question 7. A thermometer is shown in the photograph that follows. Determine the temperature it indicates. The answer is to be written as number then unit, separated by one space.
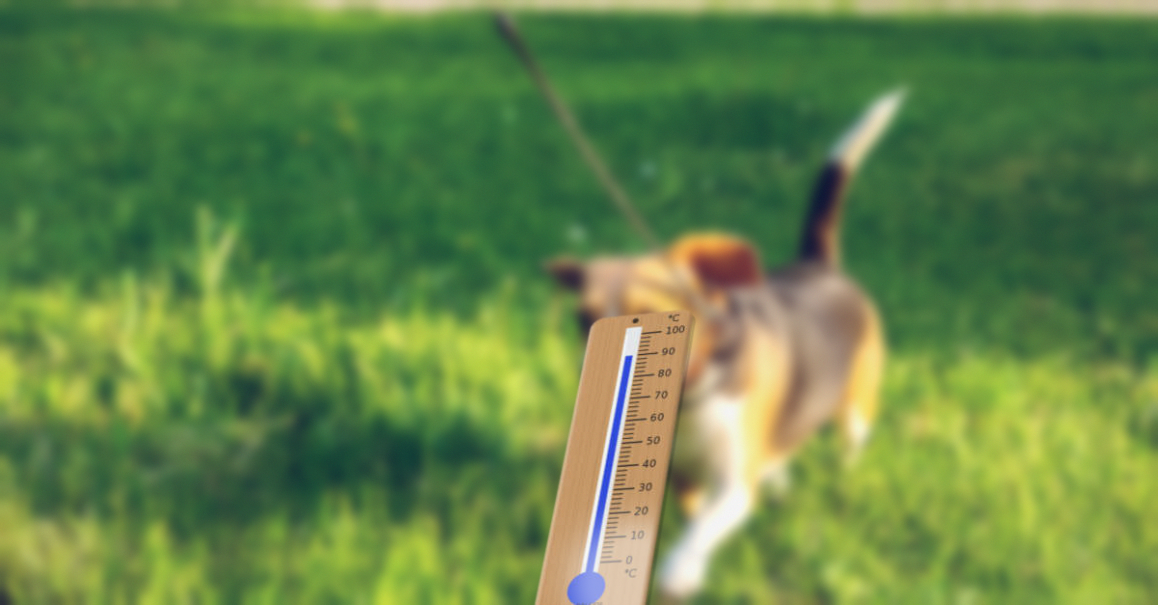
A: 90 °C
